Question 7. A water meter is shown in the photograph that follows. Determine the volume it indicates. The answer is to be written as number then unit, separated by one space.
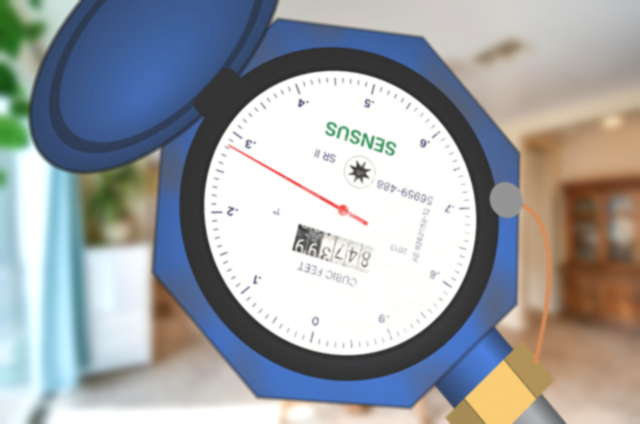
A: 847399.28 ft³
